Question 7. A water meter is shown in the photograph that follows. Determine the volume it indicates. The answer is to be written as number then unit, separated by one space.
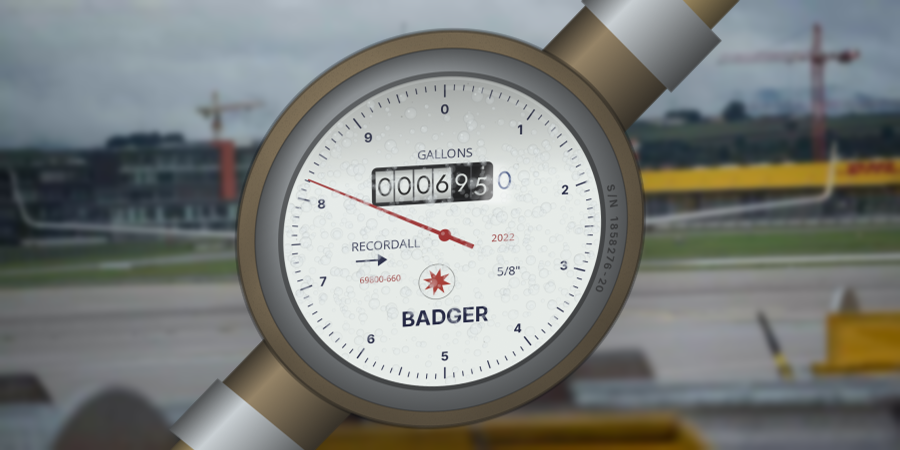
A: 6948.2 gal
